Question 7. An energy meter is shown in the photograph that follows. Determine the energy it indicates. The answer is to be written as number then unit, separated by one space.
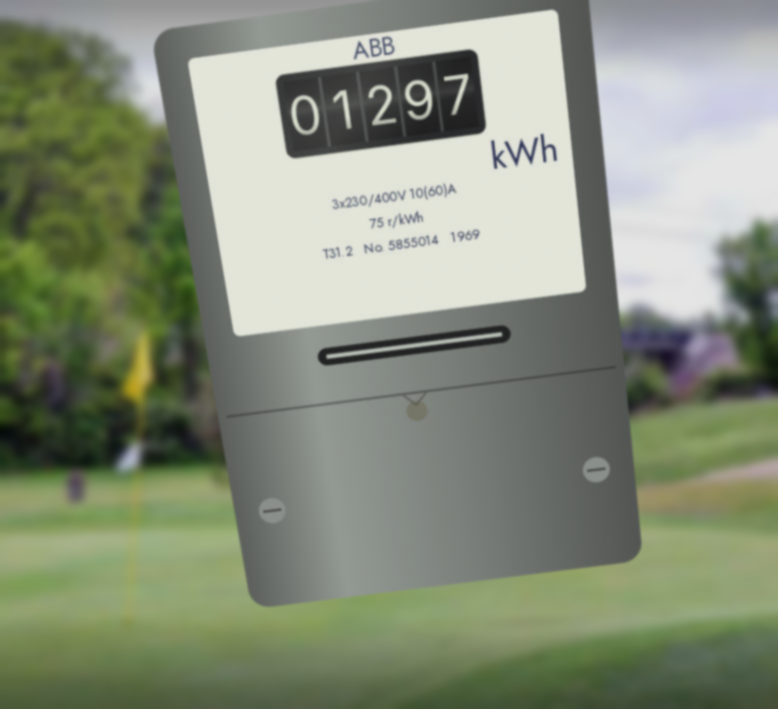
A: 1297 kWh
